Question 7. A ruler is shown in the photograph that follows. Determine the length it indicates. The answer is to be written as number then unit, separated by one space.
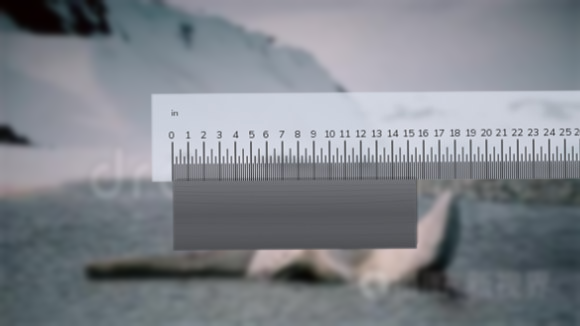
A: 15.5 in
